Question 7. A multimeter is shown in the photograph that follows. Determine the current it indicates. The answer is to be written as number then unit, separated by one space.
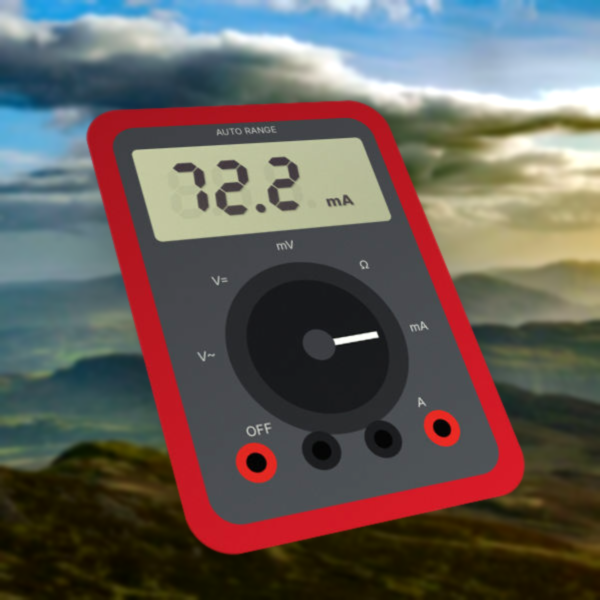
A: 72.2 mA
